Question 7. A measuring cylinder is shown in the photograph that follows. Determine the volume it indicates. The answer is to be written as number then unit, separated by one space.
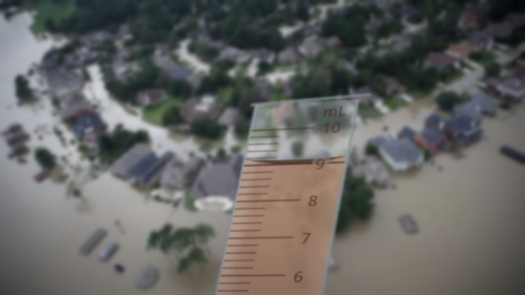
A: 9 mL
